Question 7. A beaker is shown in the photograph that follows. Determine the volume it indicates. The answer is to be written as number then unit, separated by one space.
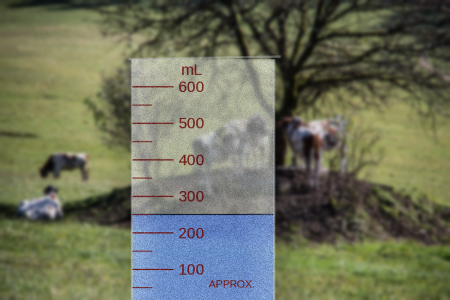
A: 250 mL
